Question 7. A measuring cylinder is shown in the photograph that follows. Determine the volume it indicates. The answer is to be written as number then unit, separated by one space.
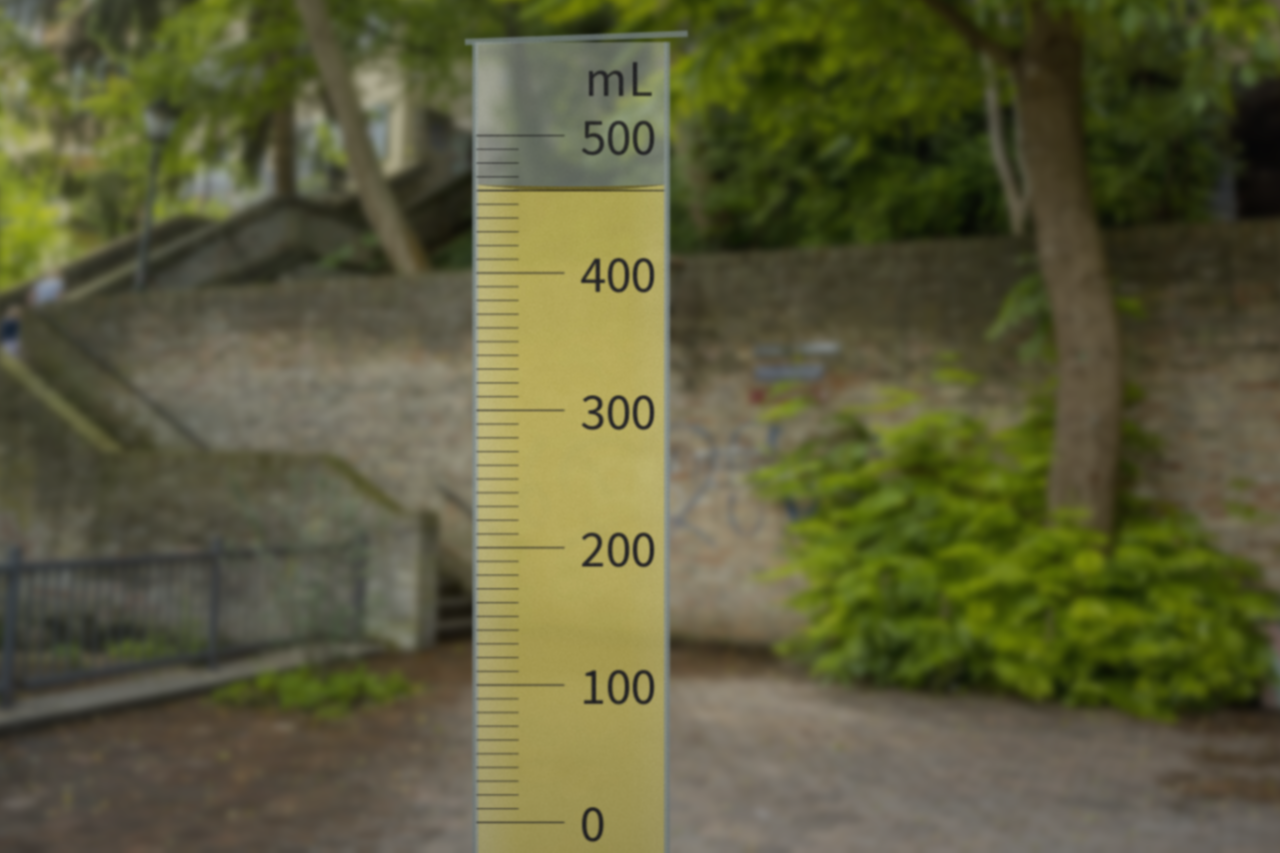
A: 460 mL
